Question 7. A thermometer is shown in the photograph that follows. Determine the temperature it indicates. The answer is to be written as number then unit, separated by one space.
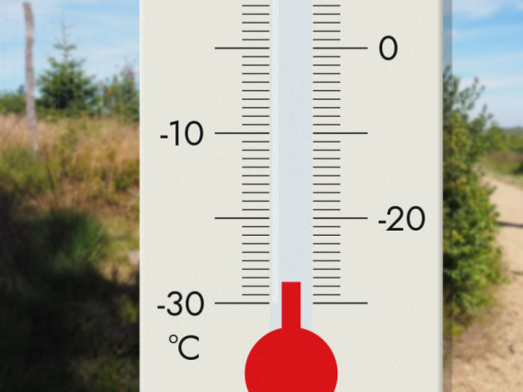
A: -27.5 °C
